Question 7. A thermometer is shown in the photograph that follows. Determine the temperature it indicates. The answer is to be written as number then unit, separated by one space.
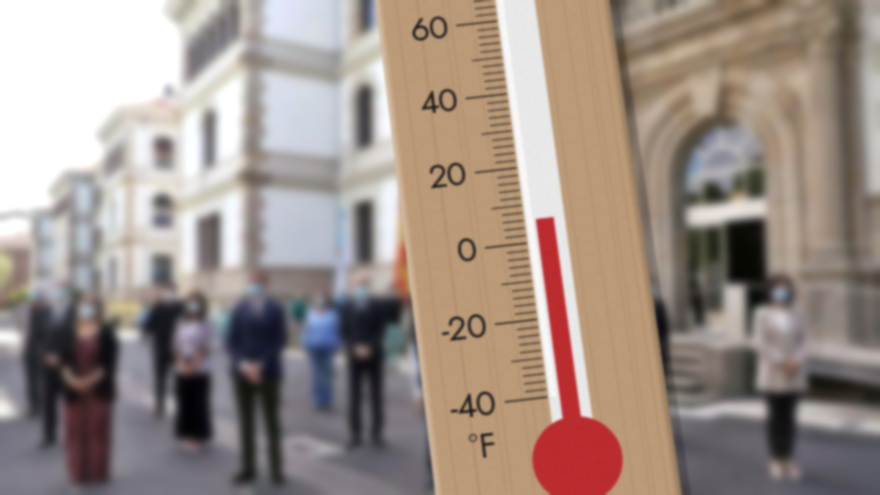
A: 6 °F
